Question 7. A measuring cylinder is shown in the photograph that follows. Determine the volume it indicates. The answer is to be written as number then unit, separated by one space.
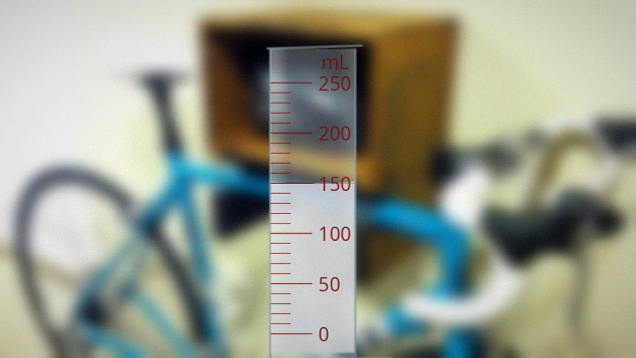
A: 150 mL
